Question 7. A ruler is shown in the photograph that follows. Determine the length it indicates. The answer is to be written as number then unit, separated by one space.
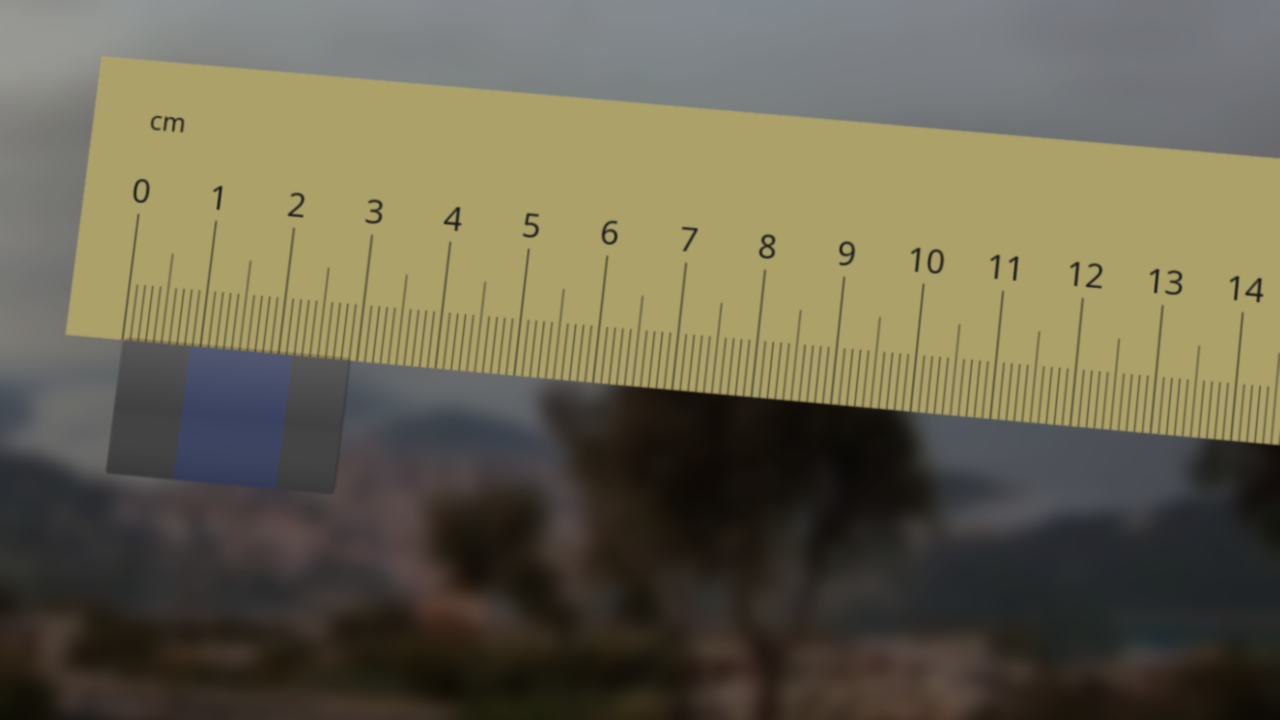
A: 2.9 cm
